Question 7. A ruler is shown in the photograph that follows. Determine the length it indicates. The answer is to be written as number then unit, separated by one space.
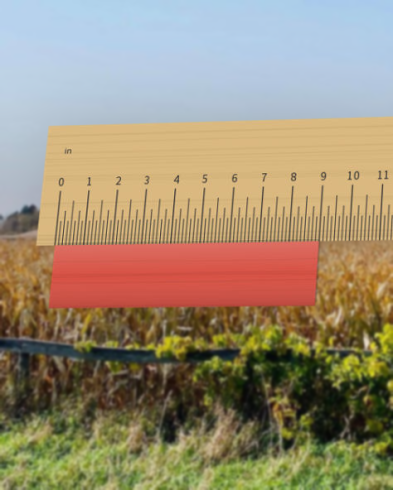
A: 9 in
